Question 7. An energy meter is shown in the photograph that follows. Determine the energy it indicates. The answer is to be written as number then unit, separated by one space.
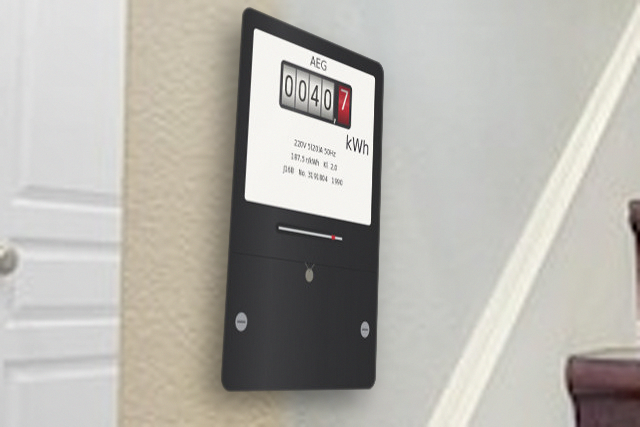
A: 40.7 kWh
